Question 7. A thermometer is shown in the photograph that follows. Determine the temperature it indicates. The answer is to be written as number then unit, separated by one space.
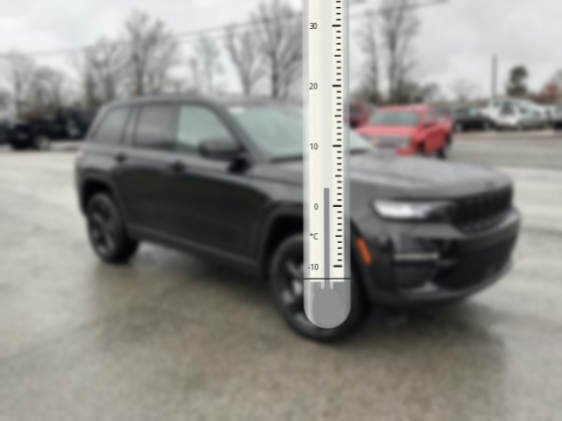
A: 3 °C
